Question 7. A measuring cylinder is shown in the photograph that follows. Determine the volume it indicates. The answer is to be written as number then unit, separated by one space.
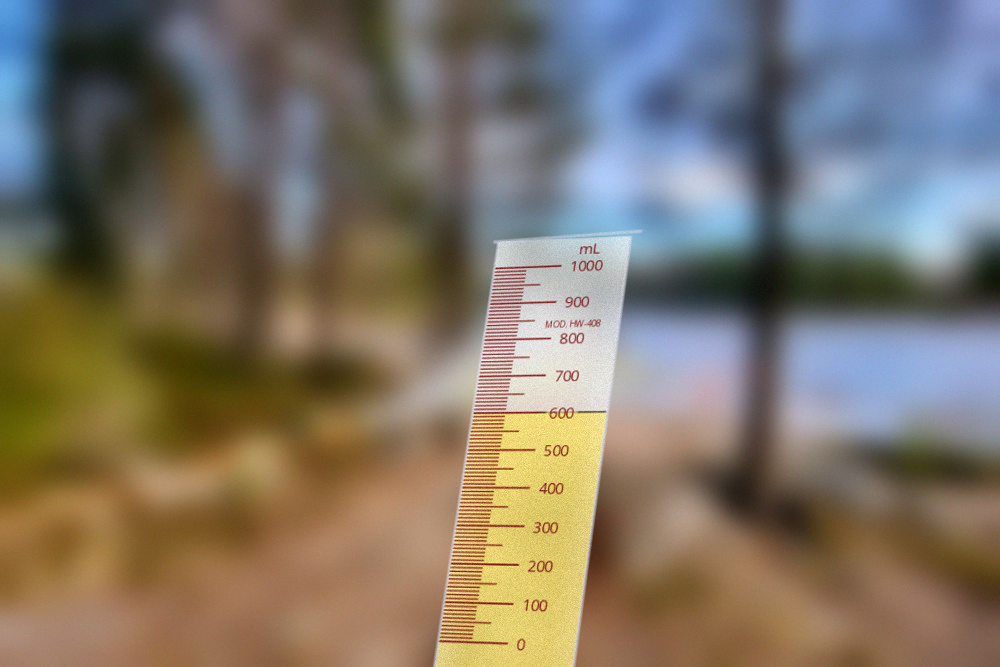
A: 600 mL
